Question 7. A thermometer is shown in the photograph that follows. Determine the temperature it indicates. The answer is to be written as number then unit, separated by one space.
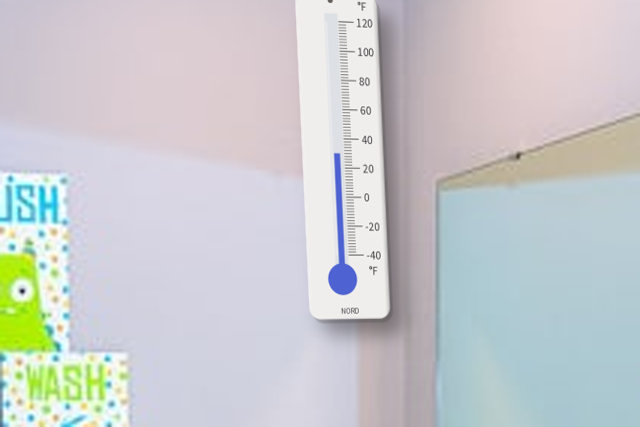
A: 30 °F
